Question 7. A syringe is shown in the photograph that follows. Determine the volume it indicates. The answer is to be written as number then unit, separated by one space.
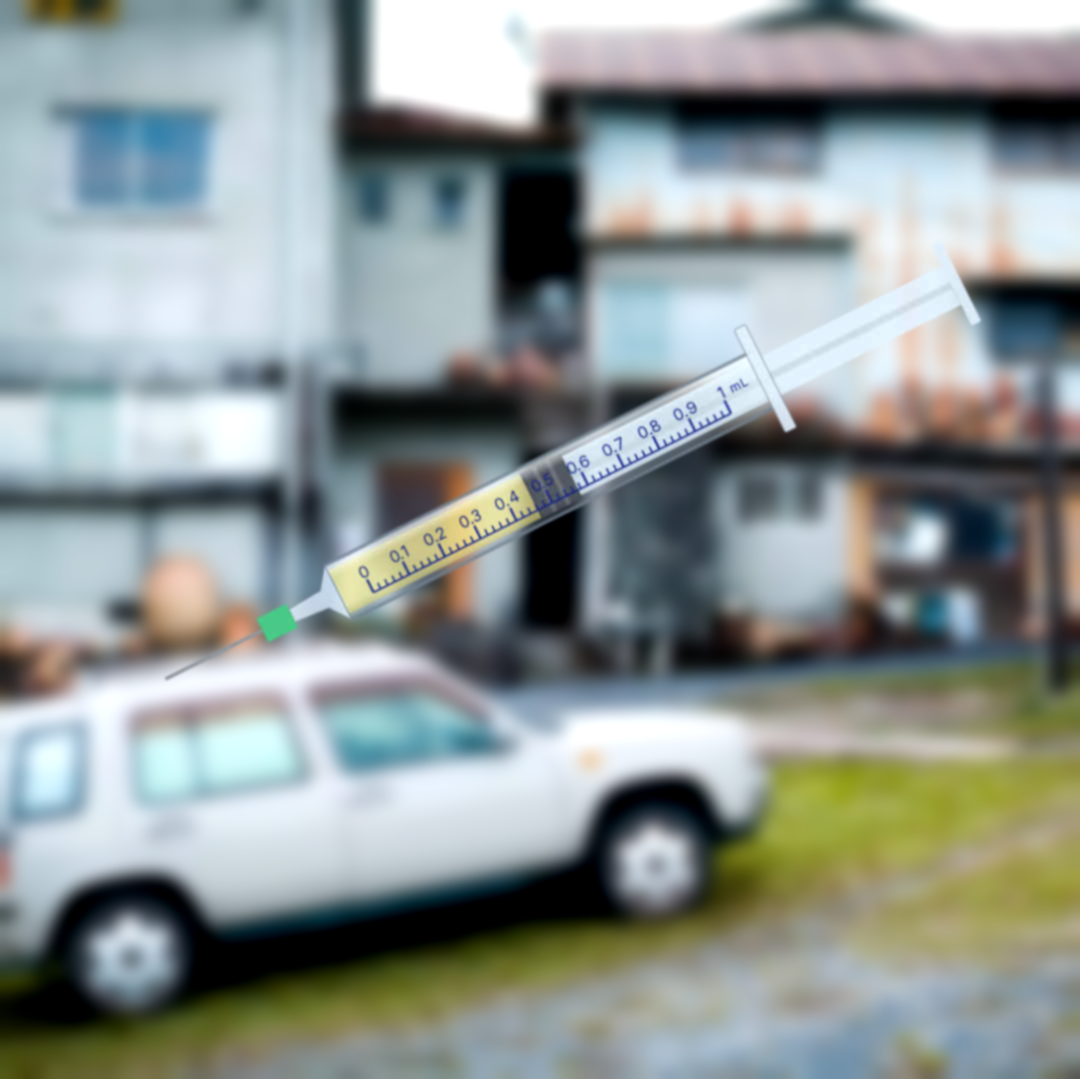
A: 0.46 mL
